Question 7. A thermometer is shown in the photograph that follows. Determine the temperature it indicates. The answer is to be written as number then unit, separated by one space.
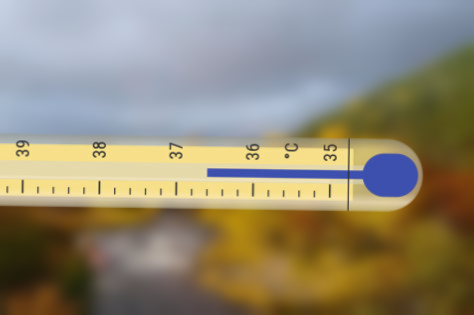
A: 36.6 °C
